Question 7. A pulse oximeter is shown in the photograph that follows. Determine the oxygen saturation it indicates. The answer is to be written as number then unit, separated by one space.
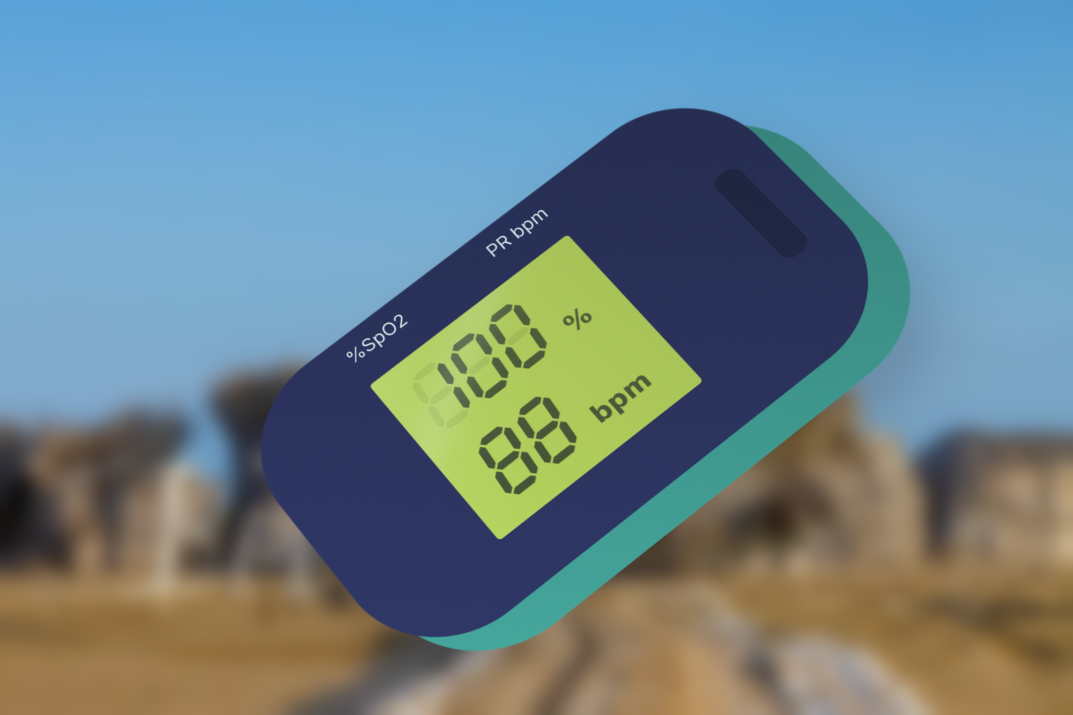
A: 100 %
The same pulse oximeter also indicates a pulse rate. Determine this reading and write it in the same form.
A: 88 bpm
